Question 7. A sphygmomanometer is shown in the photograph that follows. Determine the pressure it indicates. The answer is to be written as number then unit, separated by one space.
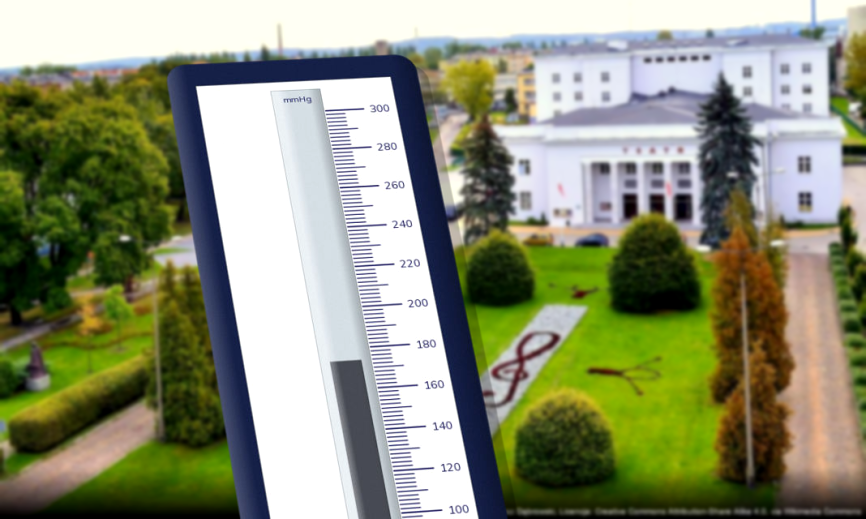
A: 174 mmHg
